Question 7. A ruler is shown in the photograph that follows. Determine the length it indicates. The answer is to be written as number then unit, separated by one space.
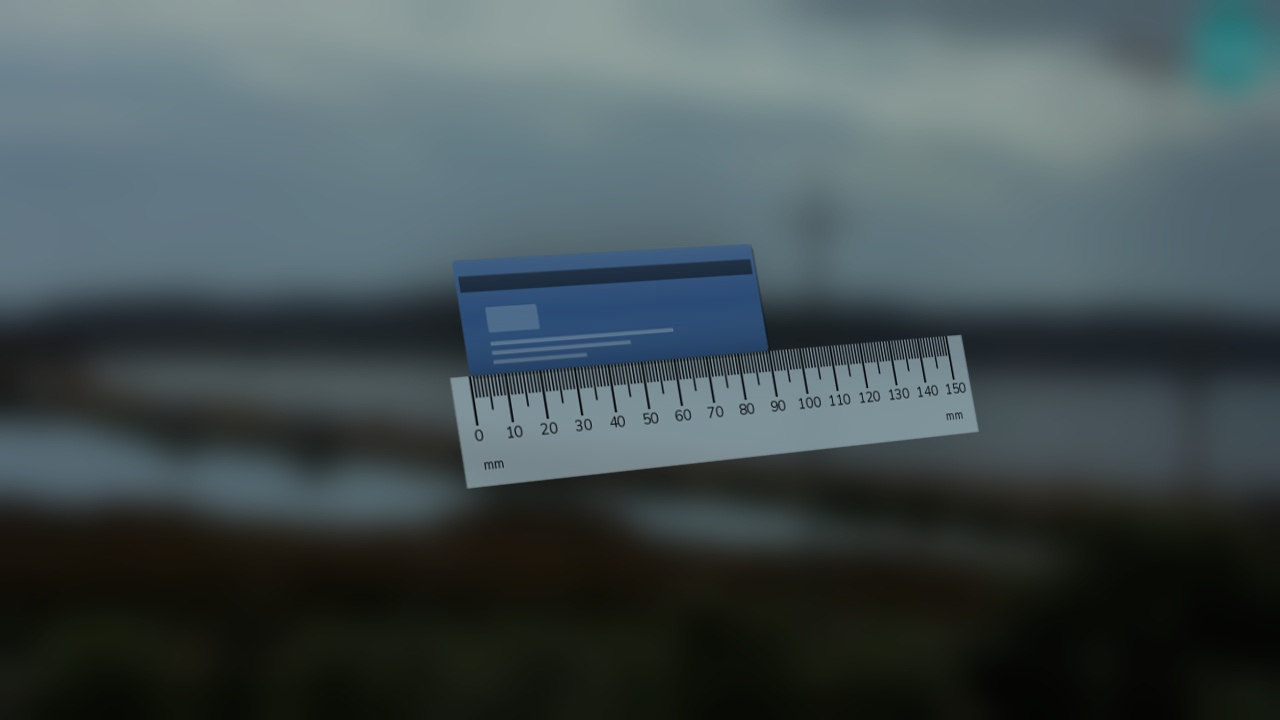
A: 90 mm
